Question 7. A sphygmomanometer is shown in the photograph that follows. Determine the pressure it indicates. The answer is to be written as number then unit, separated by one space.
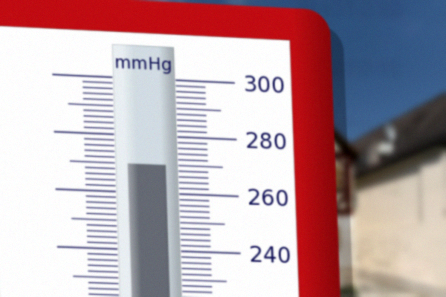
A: 270 mmHg
